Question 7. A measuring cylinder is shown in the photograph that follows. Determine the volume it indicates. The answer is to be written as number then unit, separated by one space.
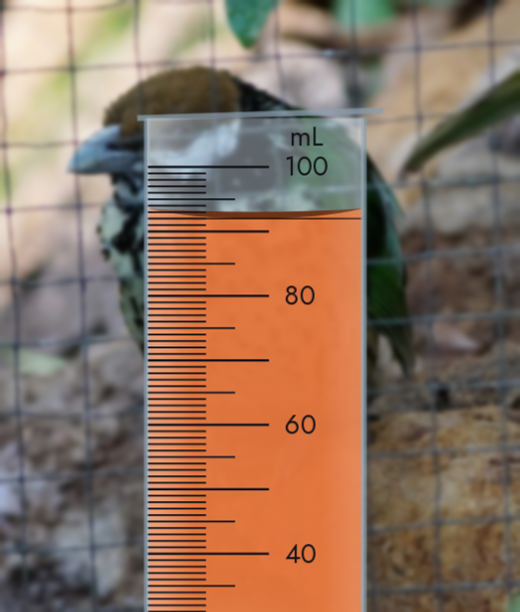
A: 92 mL
